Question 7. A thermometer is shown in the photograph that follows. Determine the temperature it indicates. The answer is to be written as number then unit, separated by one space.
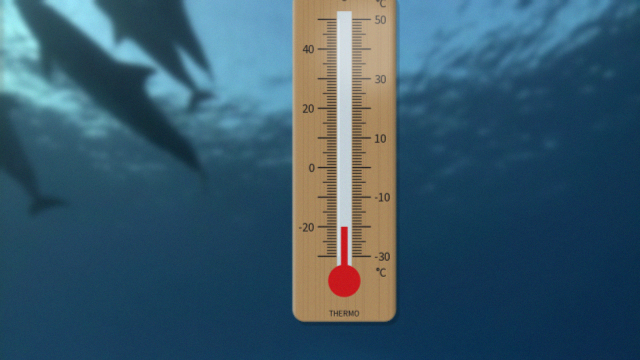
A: -20 °C
